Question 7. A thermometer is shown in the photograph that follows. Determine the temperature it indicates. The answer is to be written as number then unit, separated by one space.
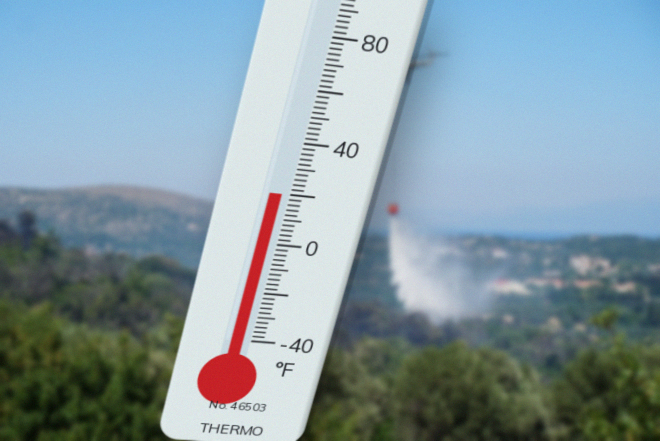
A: 20 °F
